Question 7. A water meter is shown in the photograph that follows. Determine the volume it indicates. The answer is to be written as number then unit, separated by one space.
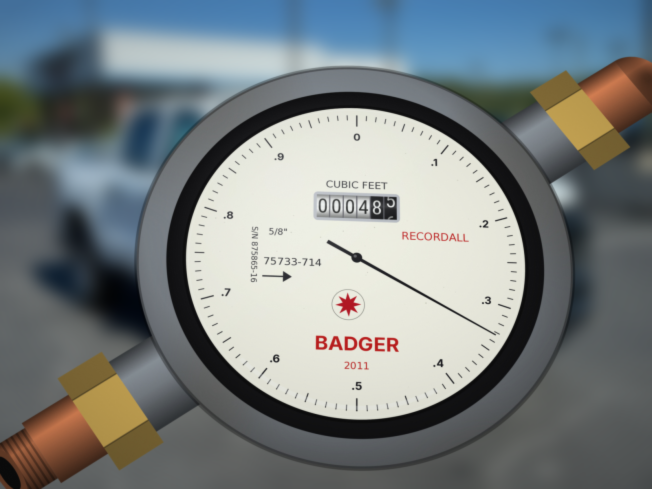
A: 485.33 ft³
